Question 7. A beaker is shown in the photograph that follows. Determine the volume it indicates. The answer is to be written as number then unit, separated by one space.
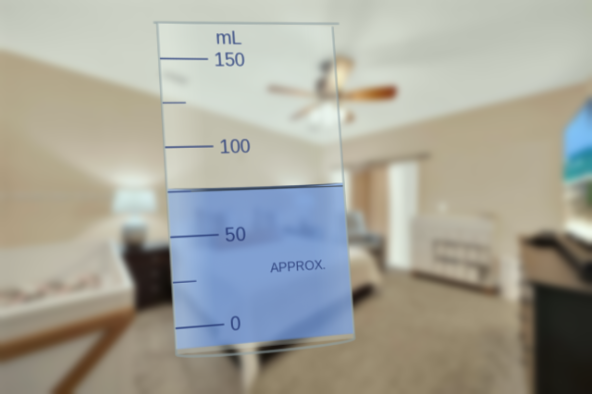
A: 75 mL
